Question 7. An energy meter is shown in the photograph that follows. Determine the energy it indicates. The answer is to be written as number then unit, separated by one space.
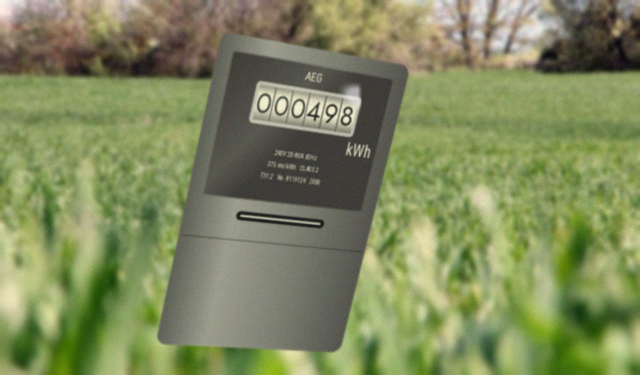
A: 498 kWh
